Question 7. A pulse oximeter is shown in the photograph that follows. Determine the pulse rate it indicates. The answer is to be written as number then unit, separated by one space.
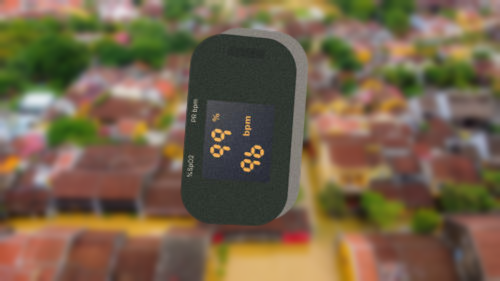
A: 96 bpm
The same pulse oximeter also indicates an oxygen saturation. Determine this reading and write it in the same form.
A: 99 %
